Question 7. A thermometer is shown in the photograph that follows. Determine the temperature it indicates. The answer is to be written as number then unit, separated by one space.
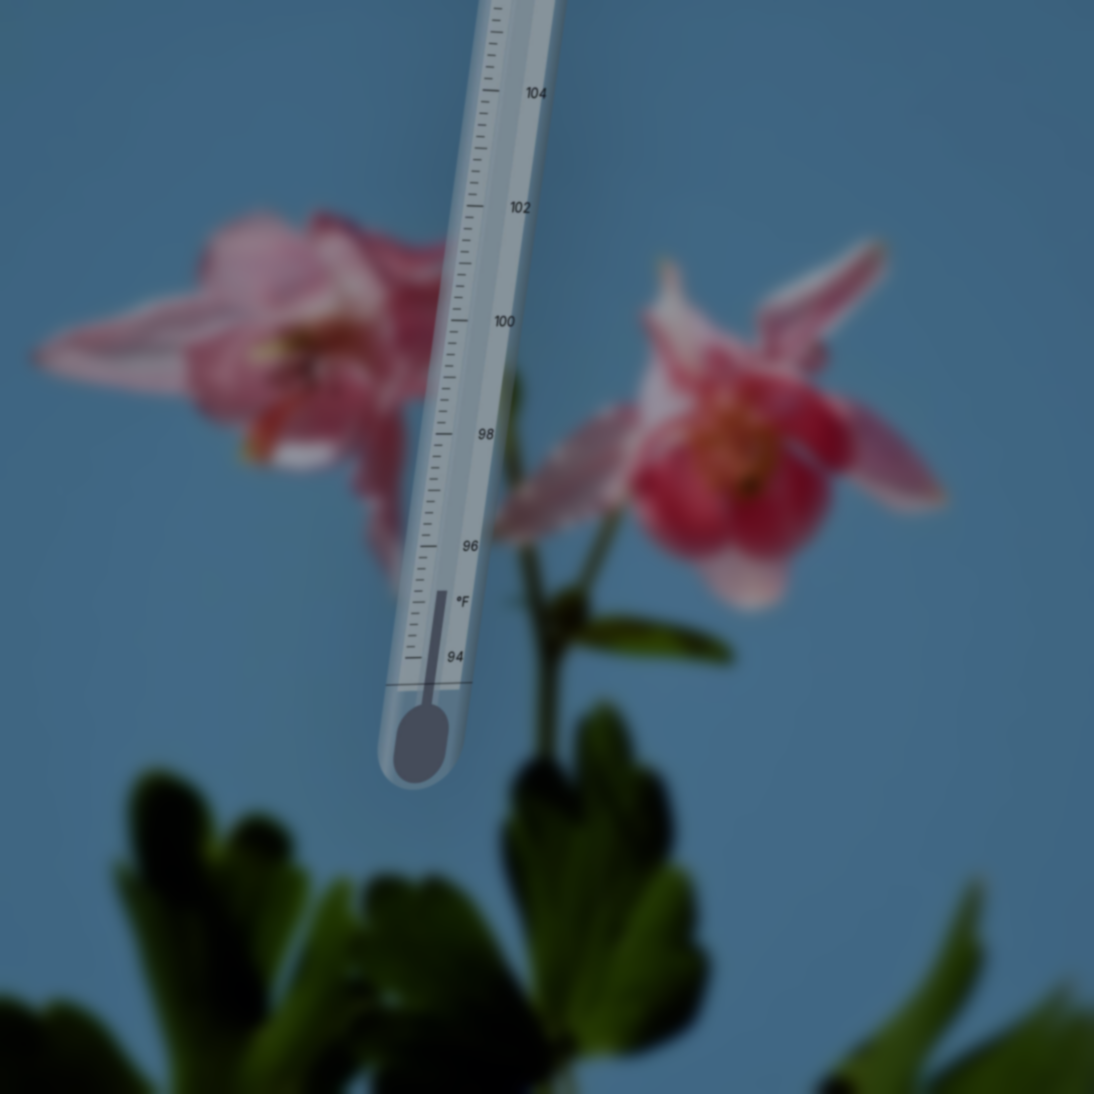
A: 95.2 °F
